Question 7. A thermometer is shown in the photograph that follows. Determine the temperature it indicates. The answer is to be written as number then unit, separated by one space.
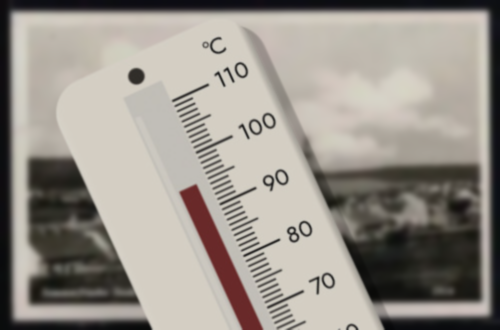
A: 95 °C
